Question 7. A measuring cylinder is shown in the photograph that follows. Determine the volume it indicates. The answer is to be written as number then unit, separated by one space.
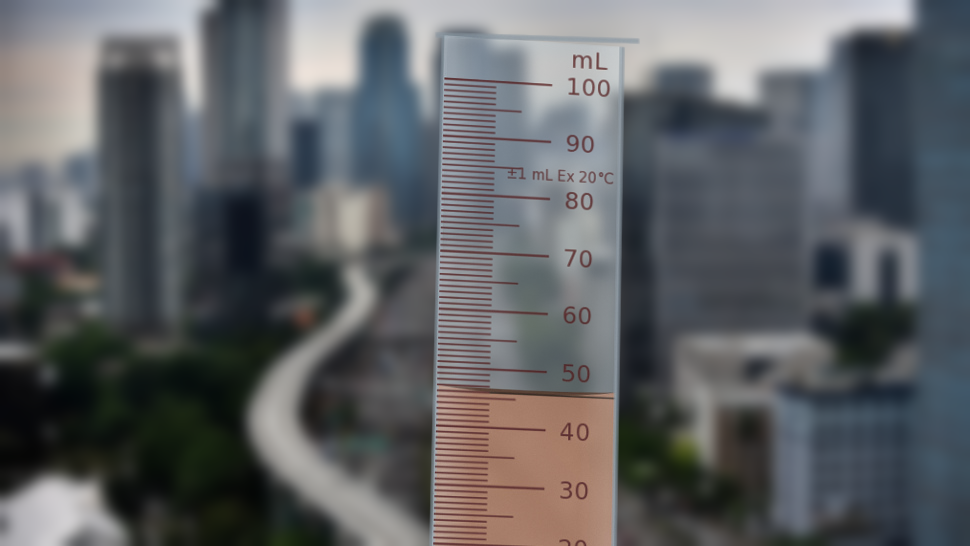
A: 46 mL
